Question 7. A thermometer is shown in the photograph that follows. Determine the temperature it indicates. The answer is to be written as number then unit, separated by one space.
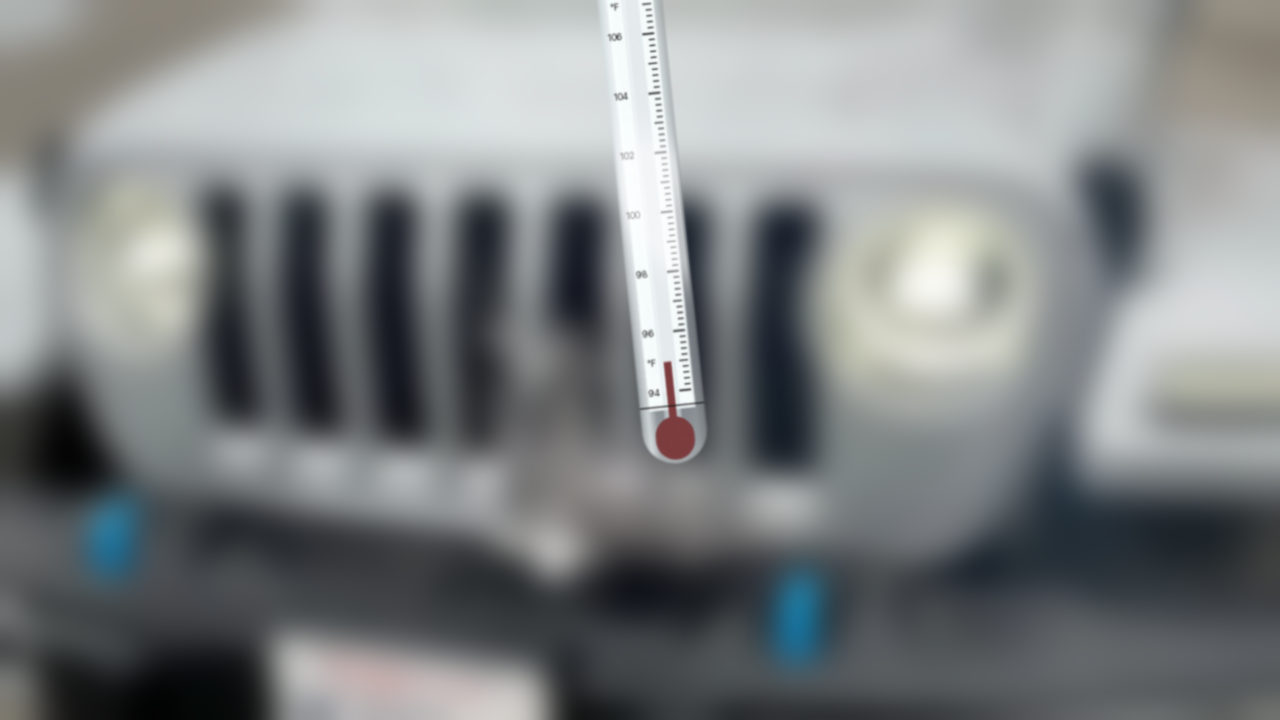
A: 95 °F
